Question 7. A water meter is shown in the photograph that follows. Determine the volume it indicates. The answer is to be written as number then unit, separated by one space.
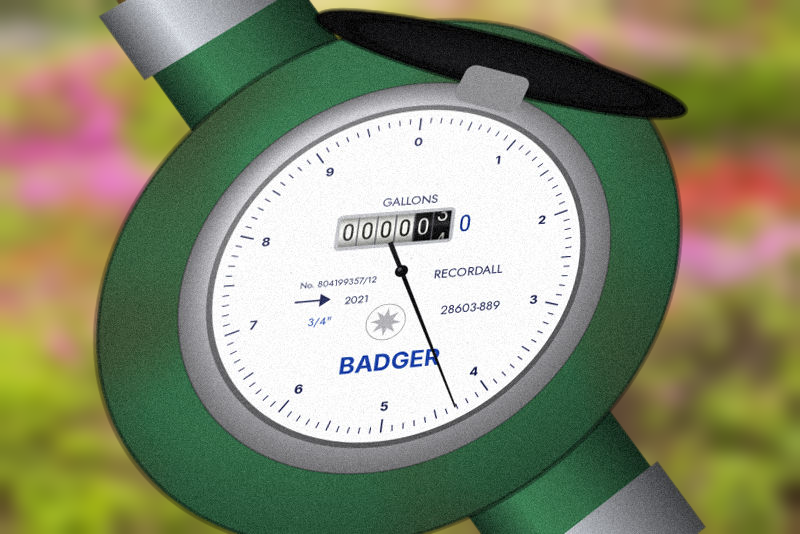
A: 34.3 gal
